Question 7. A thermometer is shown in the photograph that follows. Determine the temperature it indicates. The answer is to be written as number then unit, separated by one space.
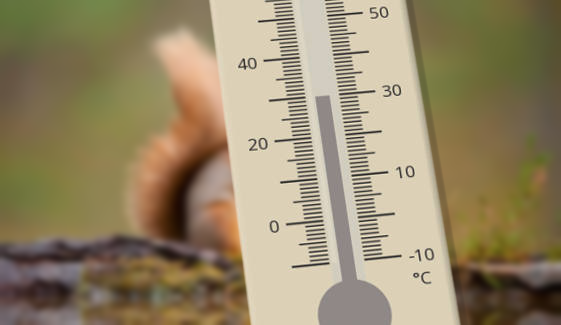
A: 30 °C
